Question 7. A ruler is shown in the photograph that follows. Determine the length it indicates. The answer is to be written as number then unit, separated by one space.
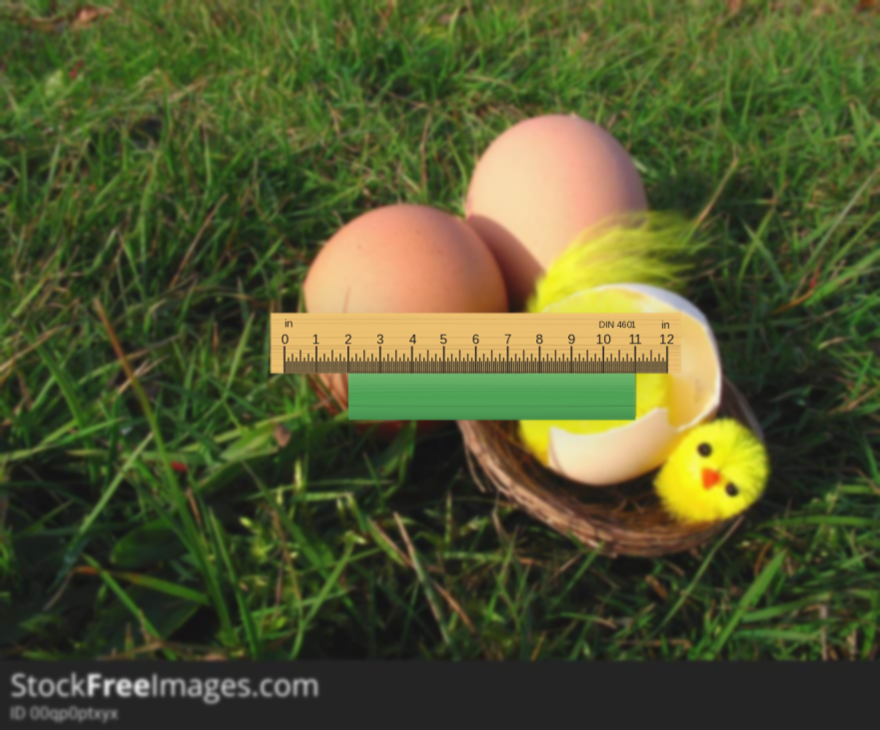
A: 9 in
